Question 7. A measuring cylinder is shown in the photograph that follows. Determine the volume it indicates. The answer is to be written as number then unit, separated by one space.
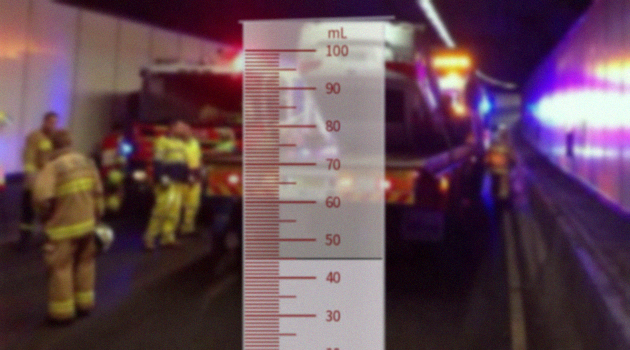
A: 45 mL
